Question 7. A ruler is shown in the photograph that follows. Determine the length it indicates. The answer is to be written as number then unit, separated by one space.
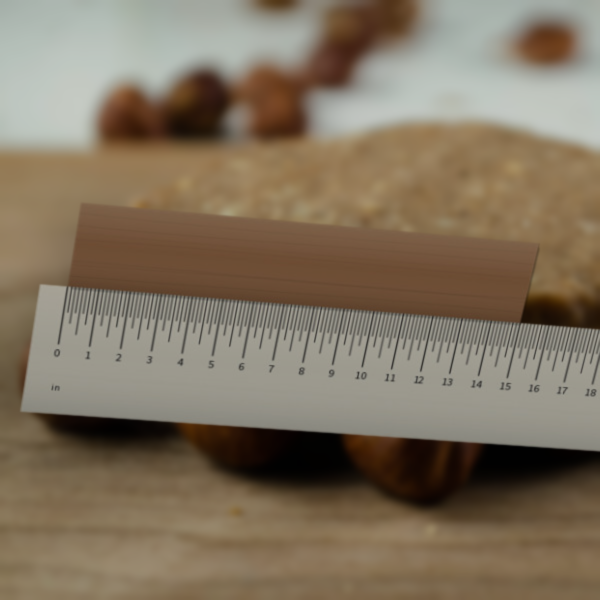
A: 15 in
